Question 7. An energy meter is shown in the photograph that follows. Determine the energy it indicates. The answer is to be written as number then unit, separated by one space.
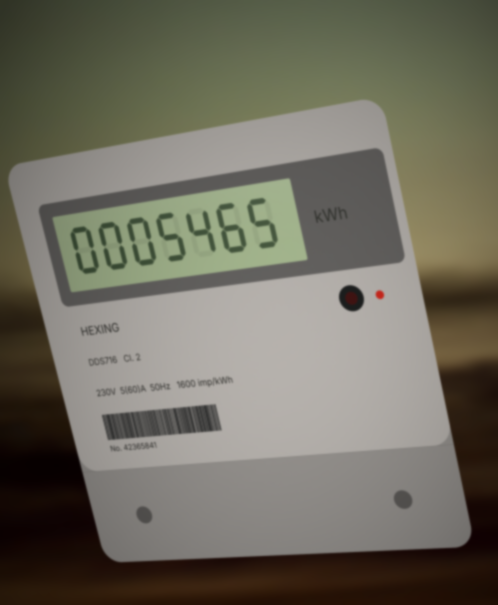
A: 5465 kWh
